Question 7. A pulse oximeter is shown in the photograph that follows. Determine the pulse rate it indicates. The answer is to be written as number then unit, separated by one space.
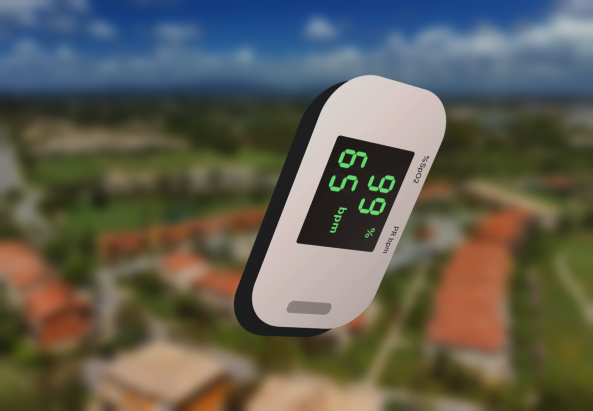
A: 65 bpm
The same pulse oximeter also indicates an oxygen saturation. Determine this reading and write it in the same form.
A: 99 %
